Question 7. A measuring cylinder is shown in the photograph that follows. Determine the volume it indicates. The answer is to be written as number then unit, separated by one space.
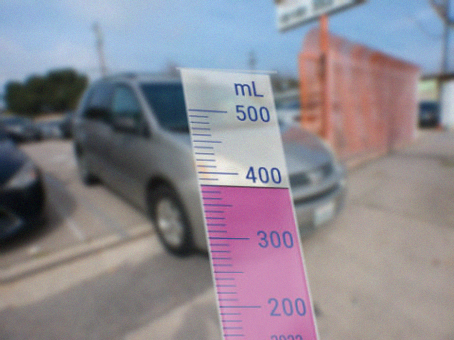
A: 380 mL
